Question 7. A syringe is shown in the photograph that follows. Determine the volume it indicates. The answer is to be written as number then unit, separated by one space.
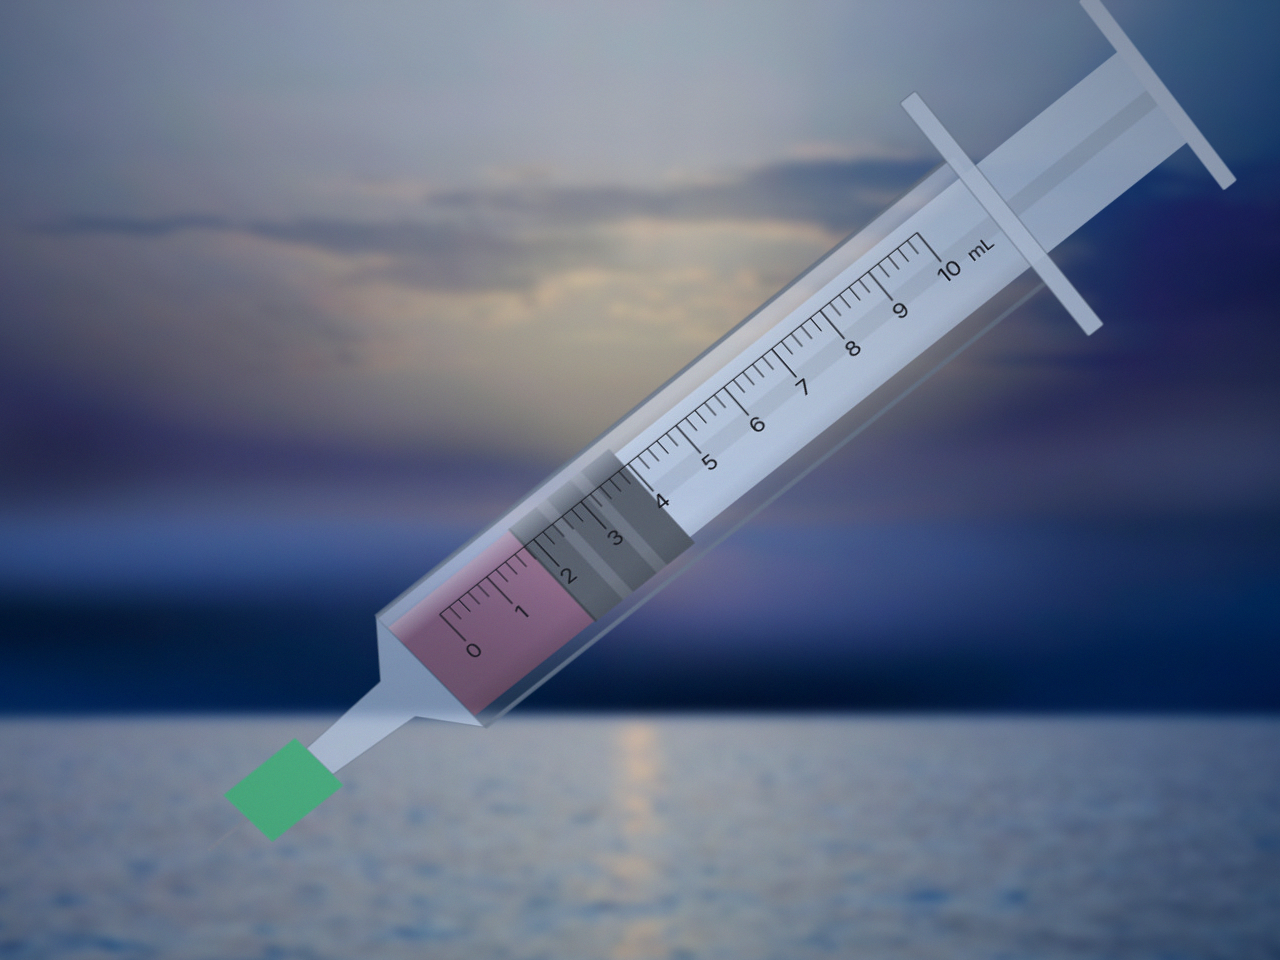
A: 1.8 mL
